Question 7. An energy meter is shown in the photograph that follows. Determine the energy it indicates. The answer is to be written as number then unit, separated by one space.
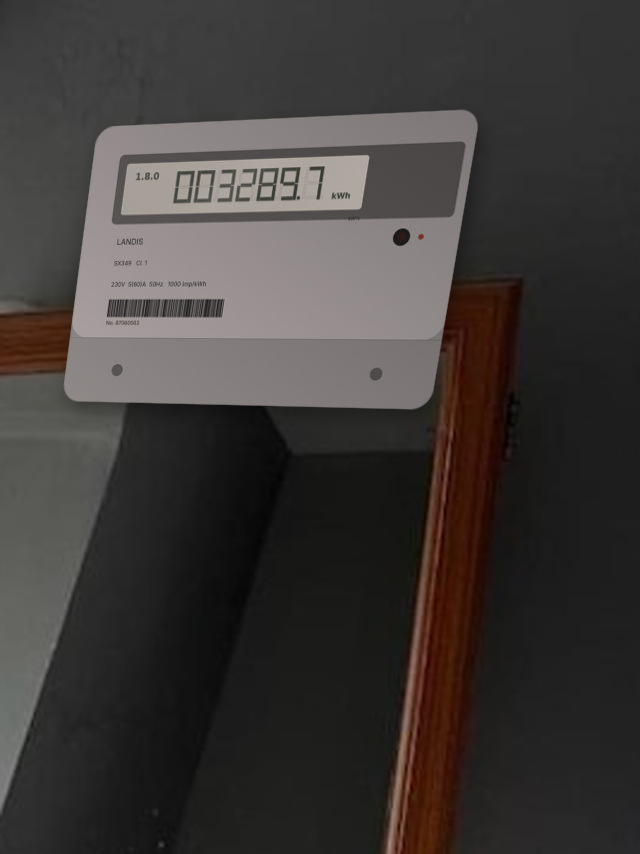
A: 3289.7 kWh
